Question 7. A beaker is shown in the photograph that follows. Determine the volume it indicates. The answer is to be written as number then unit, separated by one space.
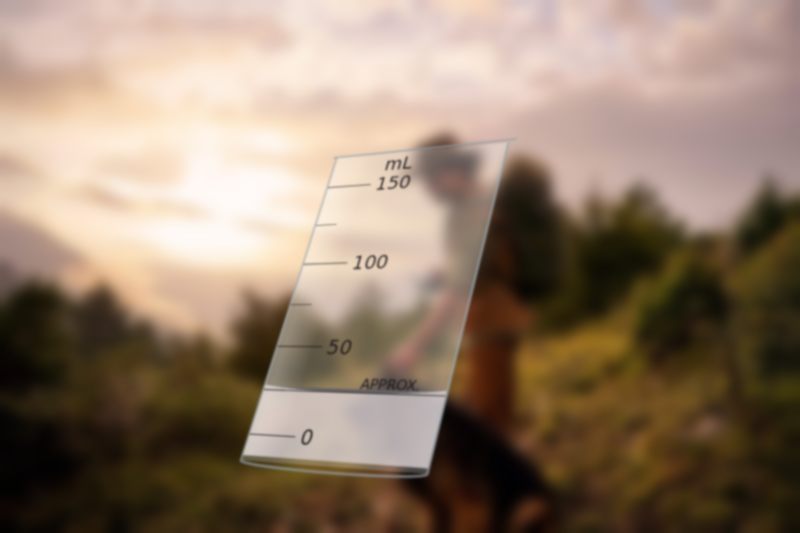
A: 25 mL
